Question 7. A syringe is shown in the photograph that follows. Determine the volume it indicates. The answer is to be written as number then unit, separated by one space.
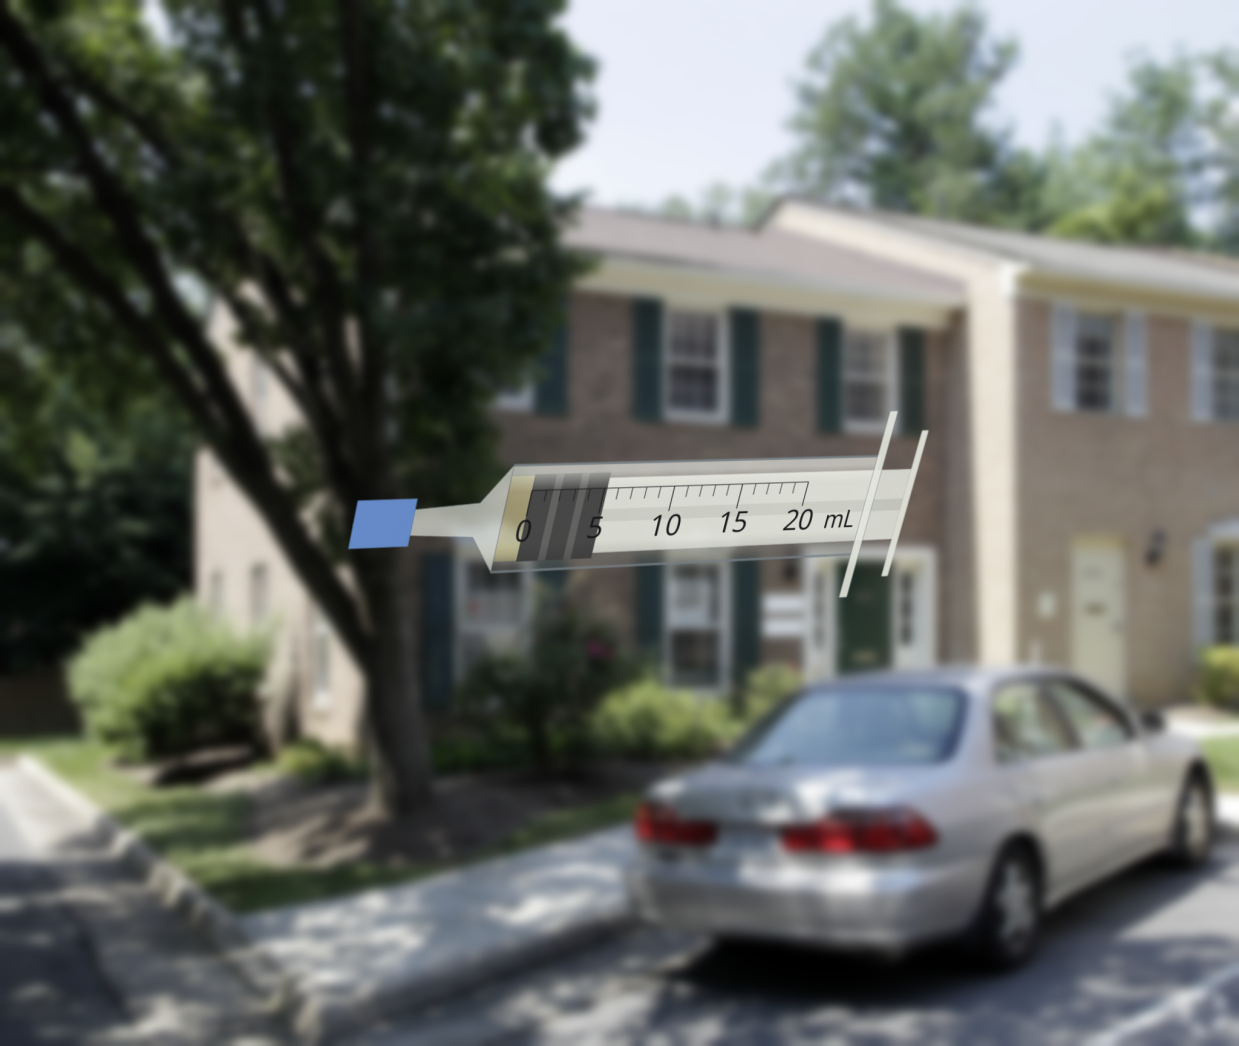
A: 0 mL
